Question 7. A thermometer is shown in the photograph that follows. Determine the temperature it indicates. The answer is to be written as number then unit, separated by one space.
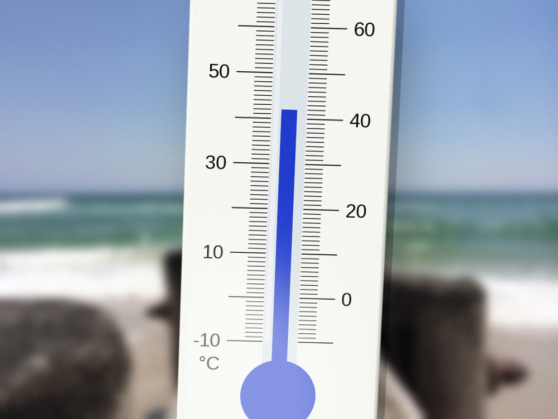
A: 42 °C
